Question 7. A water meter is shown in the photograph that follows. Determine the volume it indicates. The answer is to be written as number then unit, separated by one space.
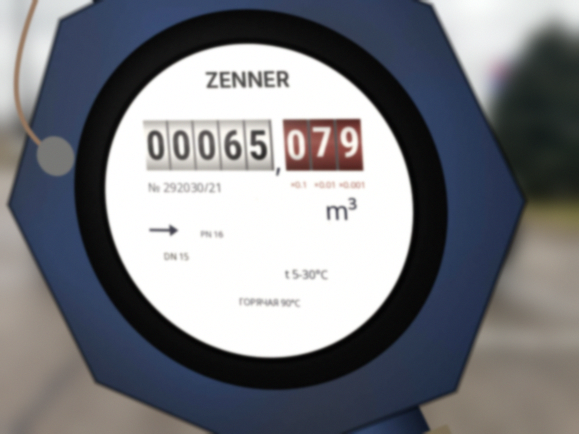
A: 65.079 m³
